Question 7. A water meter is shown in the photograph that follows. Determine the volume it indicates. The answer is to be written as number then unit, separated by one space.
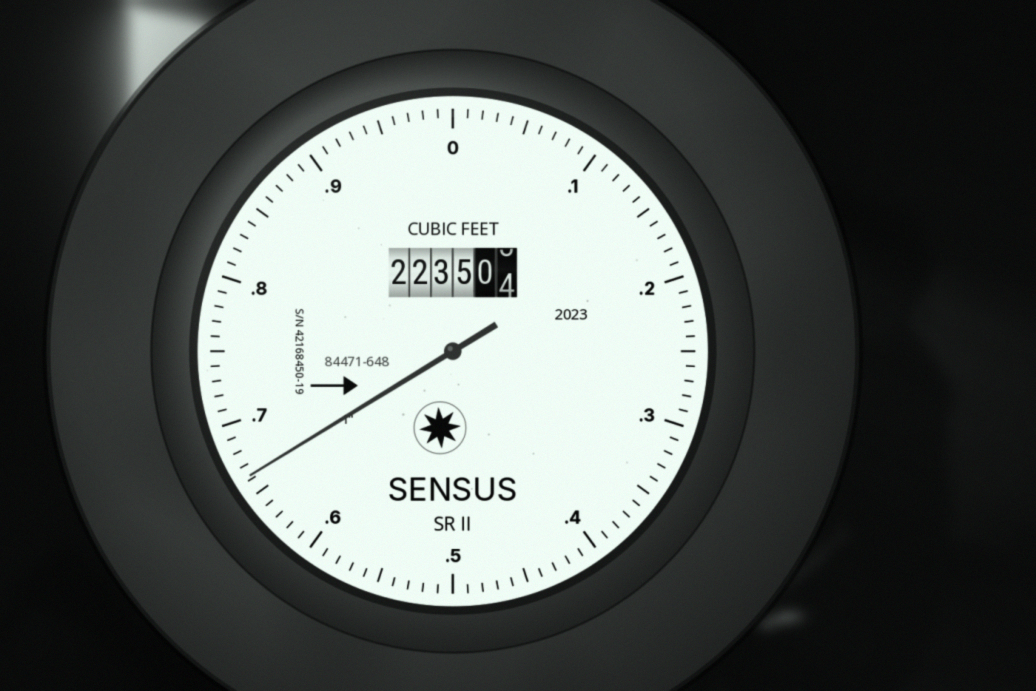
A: 223503.66 ft³
